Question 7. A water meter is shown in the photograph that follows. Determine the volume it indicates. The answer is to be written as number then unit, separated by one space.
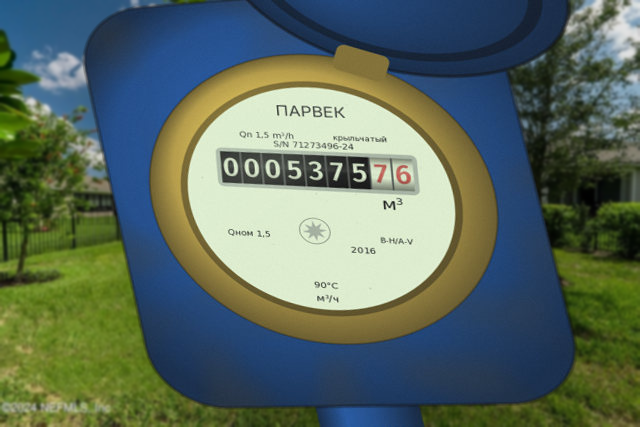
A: 5375.76 m³
